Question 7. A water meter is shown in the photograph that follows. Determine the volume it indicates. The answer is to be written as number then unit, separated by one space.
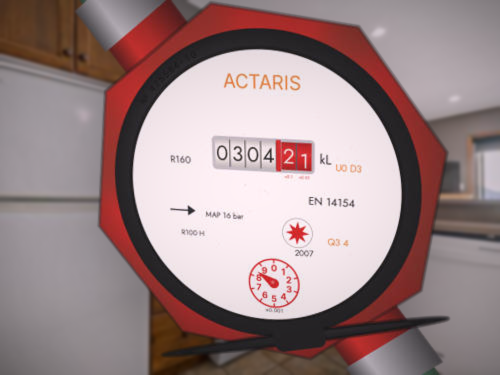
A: 304.208 kL
